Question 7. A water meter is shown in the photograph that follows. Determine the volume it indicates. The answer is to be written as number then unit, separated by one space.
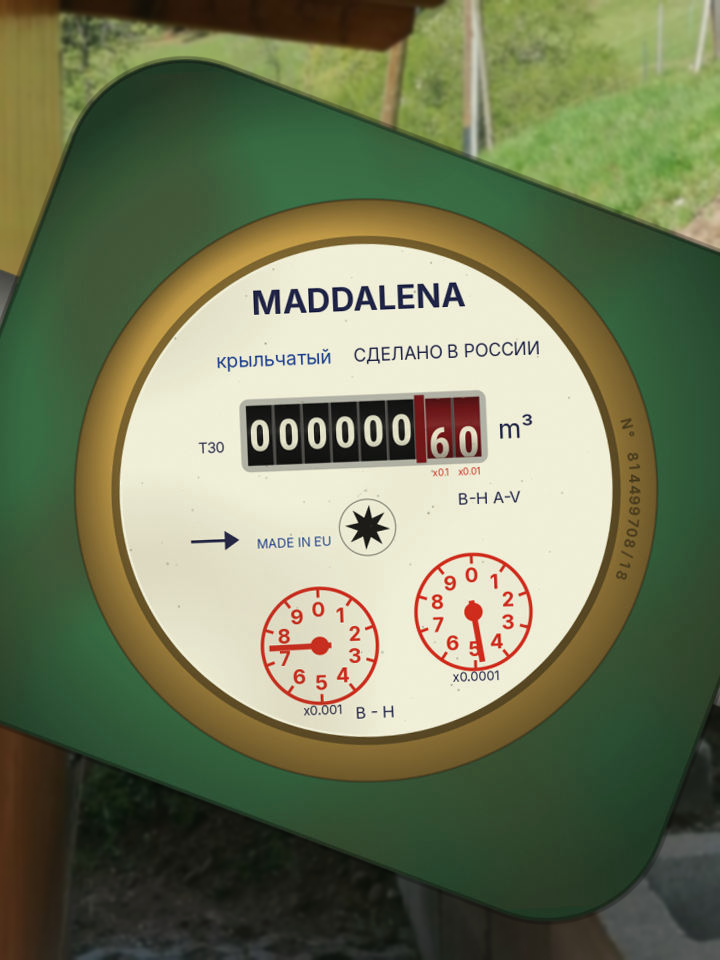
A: 0.5974 m³
